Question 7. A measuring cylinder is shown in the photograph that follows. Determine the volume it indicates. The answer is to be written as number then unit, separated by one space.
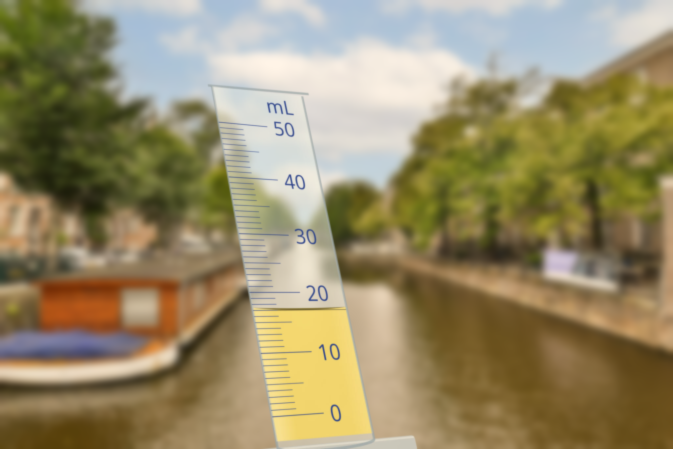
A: 17 mL
